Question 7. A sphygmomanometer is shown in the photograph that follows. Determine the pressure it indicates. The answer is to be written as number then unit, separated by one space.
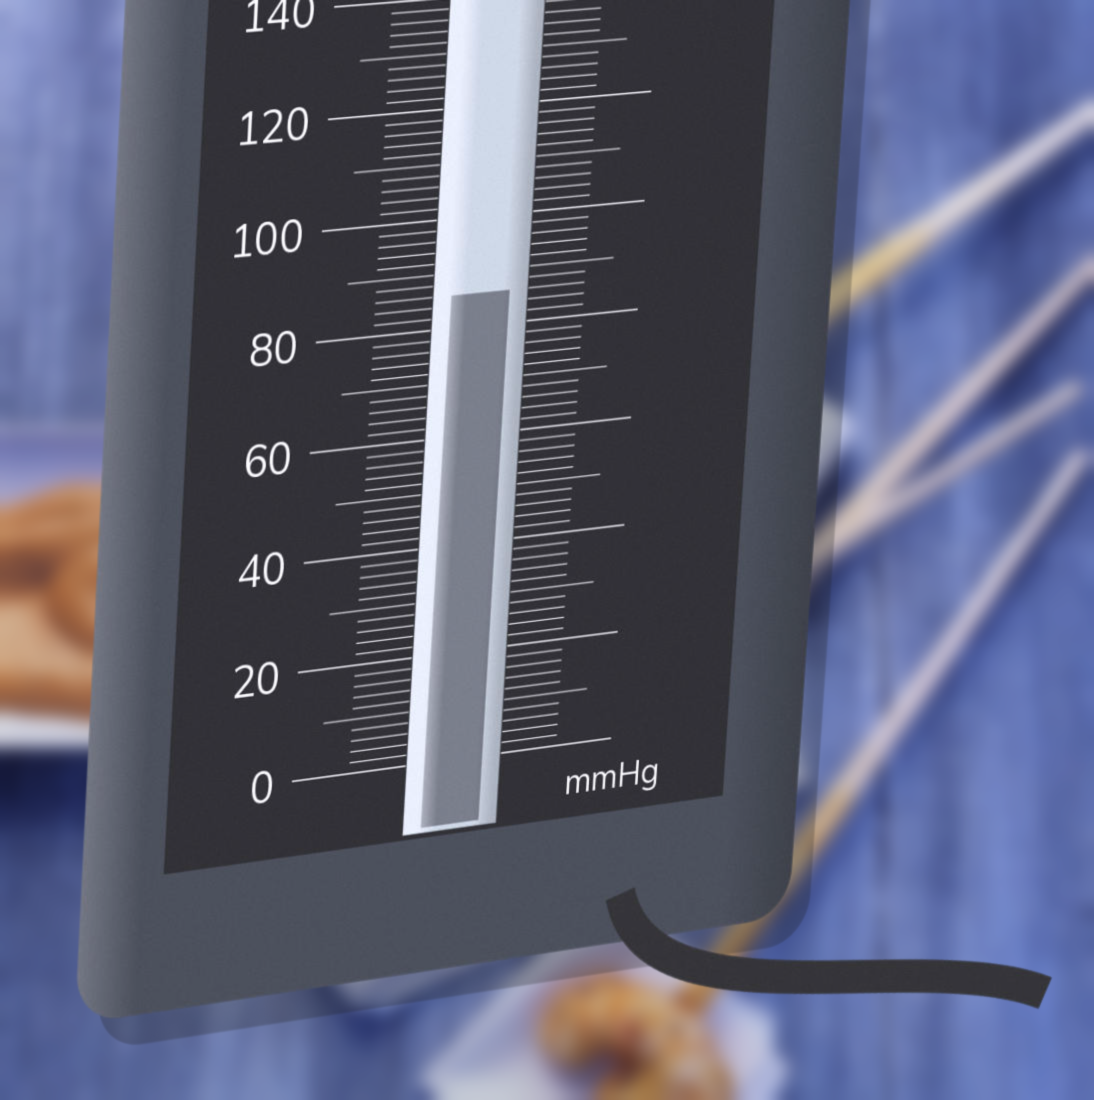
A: 86 mmHg
